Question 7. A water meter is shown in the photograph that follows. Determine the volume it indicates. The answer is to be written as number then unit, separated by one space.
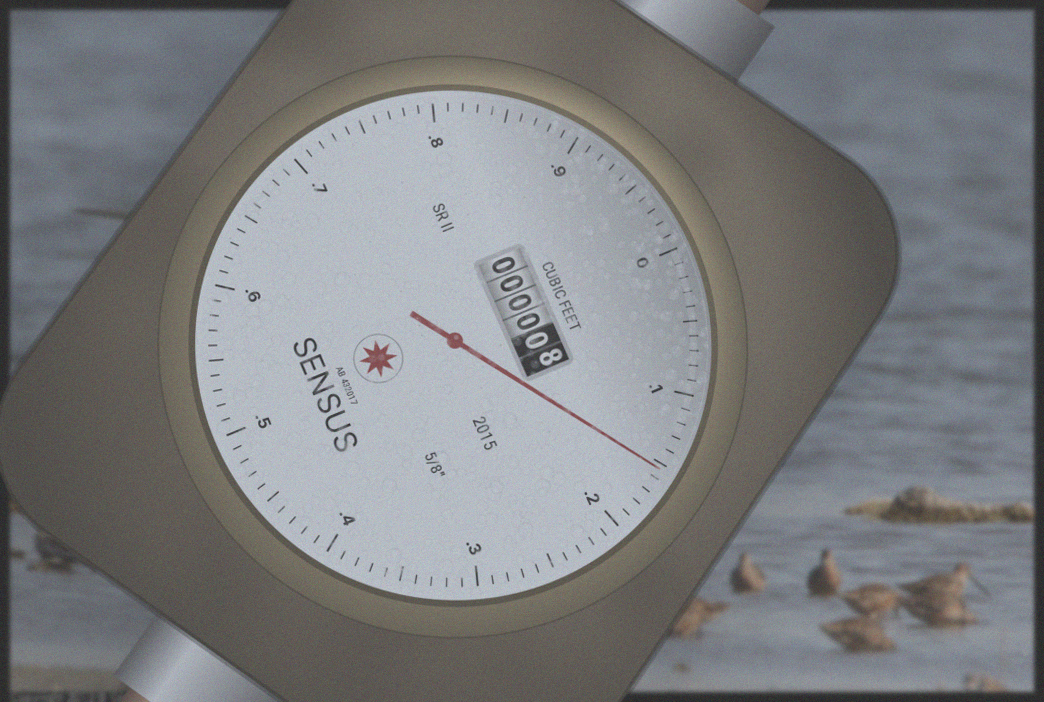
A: 8.15 ft³
